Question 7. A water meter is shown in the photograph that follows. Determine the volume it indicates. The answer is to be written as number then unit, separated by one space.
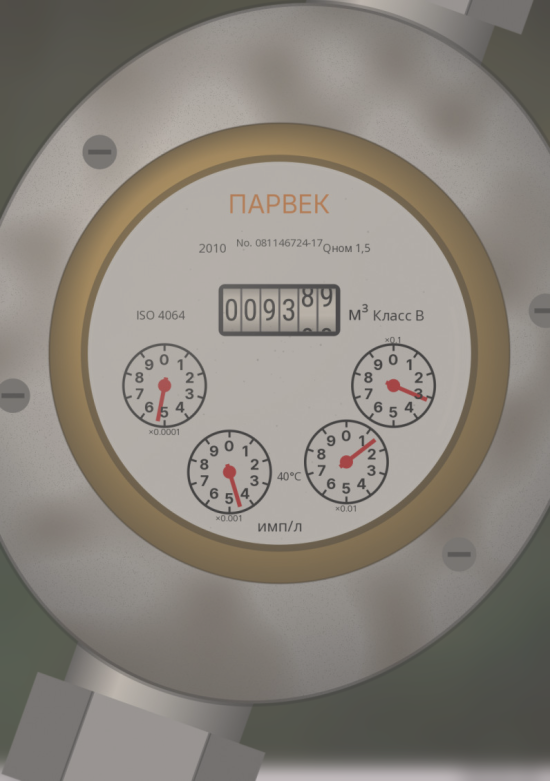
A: 9389.3145 m³
